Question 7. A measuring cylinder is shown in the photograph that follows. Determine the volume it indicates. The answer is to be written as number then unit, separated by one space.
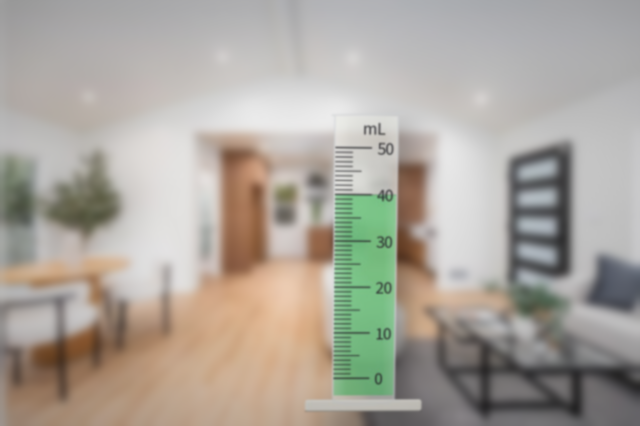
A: 40 mL
